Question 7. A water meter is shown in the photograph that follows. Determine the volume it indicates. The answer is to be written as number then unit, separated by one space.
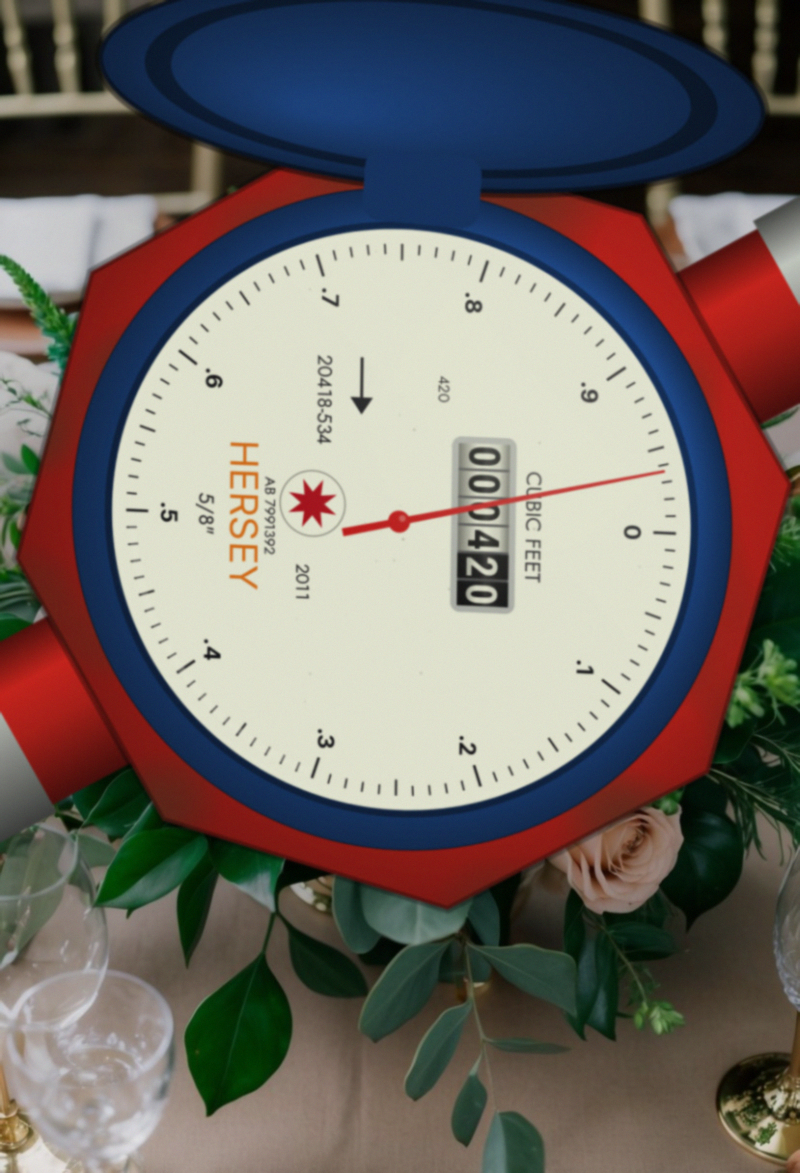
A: 419.96 ft³
